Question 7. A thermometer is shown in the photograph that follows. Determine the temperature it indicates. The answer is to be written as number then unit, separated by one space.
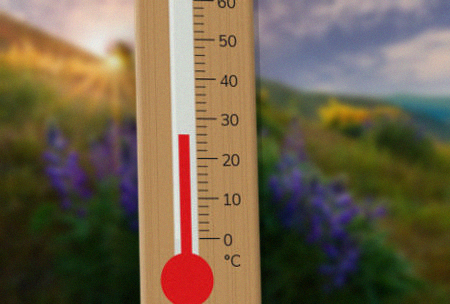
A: 26 °C
